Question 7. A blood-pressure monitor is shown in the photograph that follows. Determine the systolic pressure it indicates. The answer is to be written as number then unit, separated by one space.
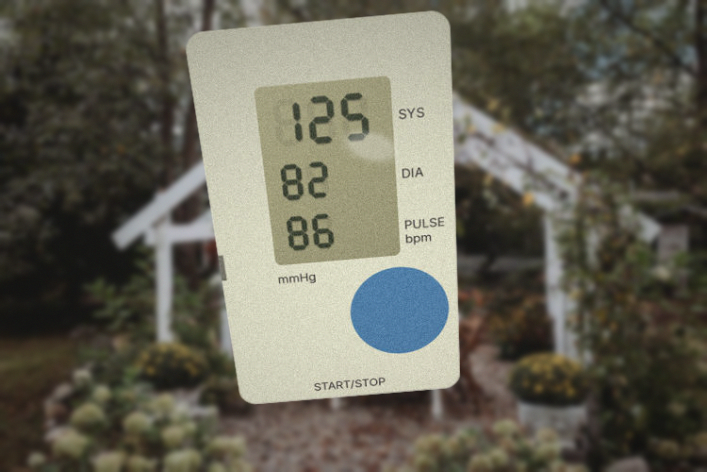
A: 125 mmHg
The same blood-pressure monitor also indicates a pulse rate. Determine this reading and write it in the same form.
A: 86 bpm
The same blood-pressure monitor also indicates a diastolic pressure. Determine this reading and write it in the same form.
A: 82 mmHg
